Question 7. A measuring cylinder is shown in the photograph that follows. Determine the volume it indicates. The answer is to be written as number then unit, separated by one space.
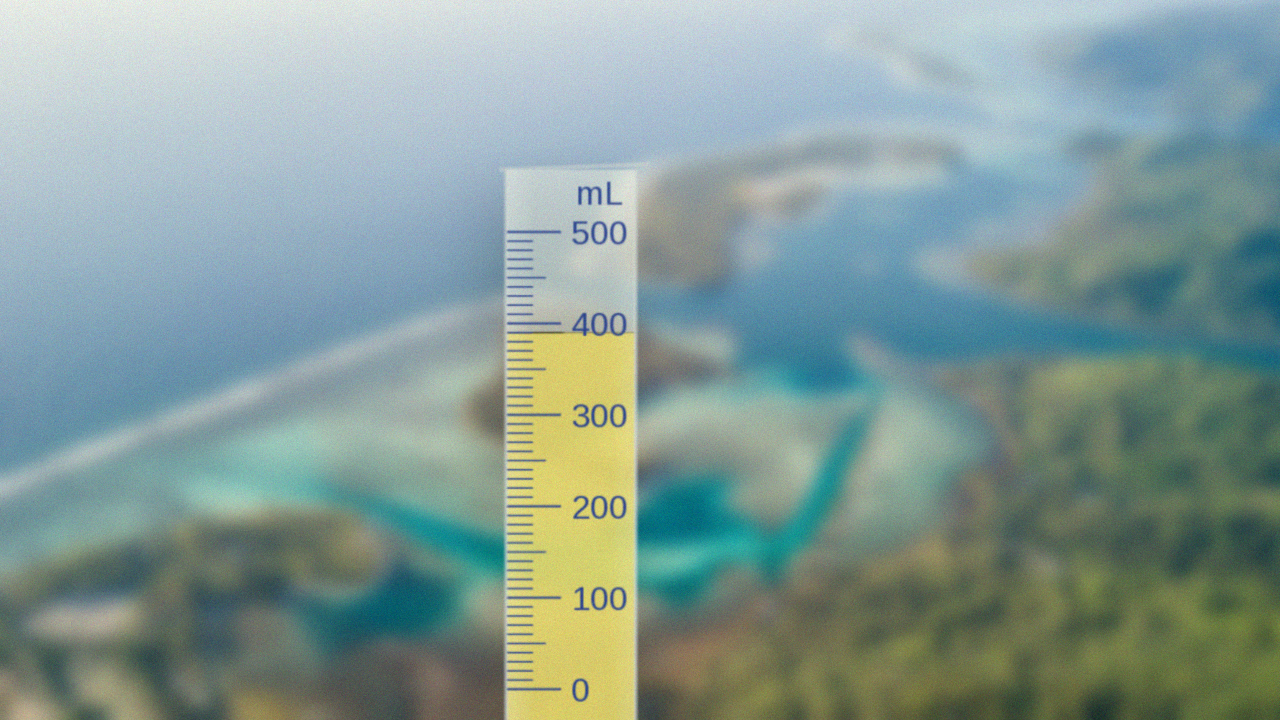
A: 390 mL
